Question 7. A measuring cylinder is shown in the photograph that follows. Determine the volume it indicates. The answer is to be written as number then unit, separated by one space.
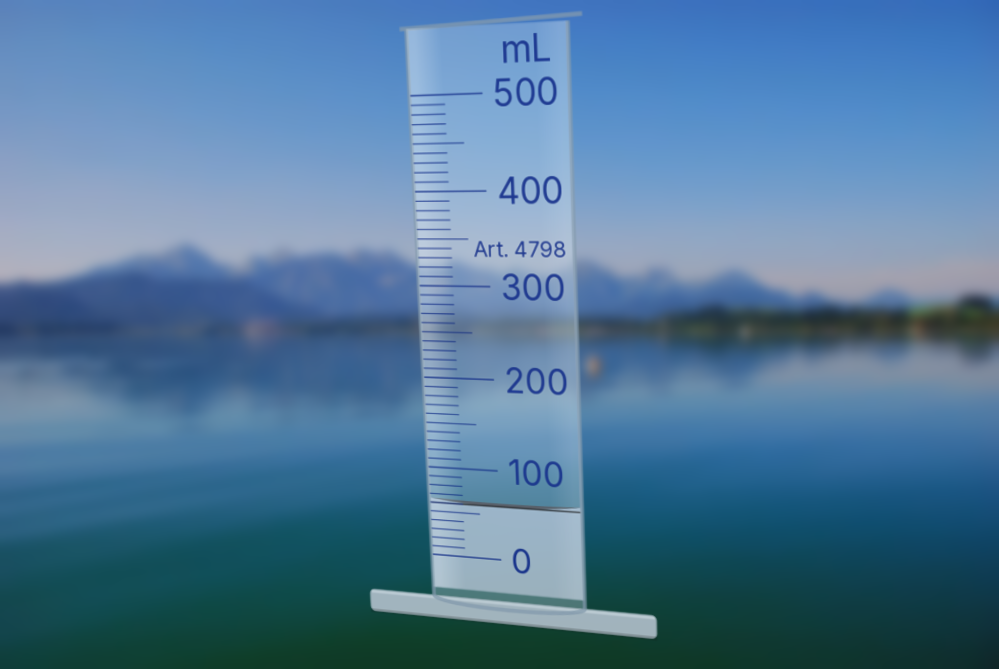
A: 60 mL
